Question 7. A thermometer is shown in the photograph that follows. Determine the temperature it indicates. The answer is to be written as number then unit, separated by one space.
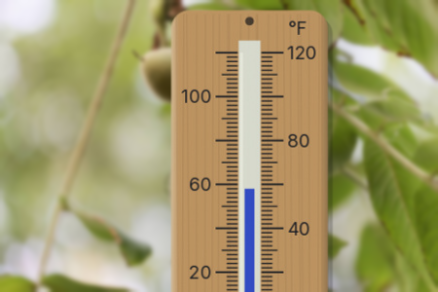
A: 58 °F
